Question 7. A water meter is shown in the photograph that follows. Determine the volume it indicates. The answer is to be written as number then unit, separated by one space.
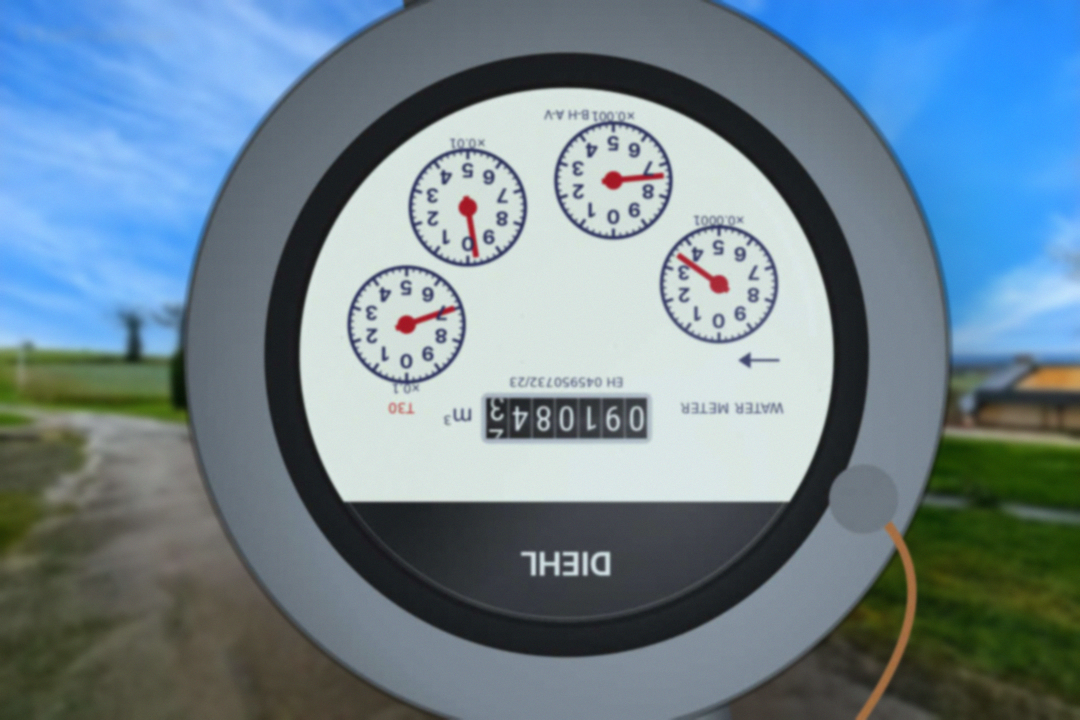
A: 910842.6973 m³
